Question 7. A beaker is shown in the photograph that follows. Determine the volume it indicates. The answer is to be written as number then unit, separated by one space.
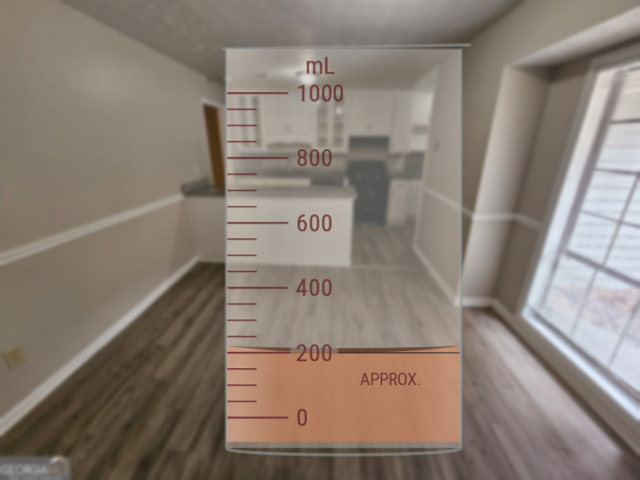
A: 200 mL
